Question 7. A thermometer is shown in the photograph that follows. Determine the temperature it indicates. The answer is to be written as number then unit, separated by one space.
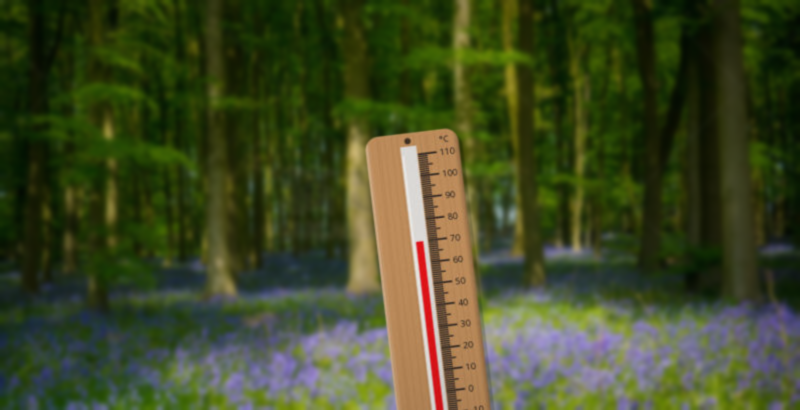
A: 70 °C
